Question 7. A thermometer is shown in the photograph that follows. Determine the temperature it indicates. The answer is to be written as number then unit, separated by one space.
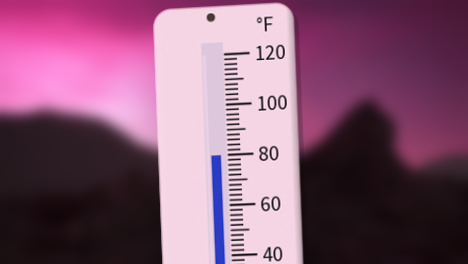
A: 80 °F
